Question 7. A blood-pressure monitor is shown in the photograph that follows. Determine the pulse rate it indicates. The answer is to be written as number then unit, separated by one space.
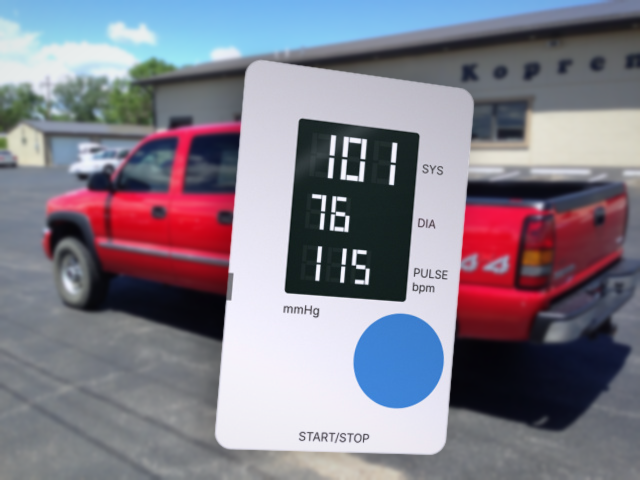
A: 115 bpm
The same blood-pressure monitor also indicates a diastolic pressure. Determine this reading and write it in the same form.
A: 76 mmHg
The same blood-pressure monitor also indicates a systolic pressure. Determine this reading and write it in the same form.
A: 101 mmHg
